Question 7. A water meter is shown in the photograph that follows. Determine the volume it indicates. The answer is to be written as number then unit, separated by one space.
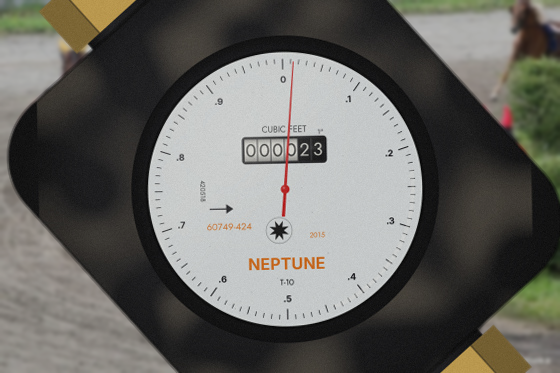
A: 23.01 ft³
